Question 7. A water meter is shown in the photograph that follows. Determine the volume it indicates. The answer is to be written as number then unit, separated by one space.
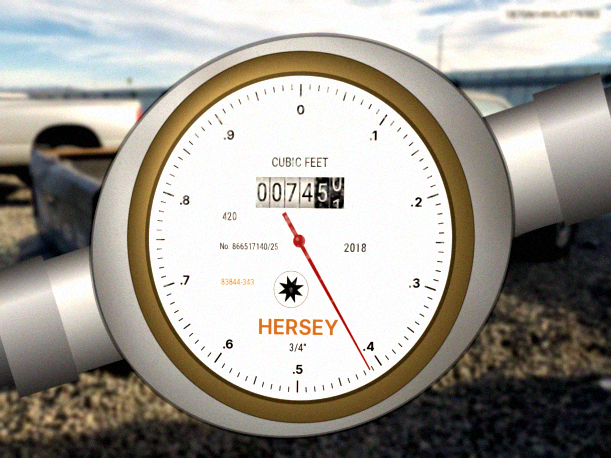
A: 7450.41 ft³
